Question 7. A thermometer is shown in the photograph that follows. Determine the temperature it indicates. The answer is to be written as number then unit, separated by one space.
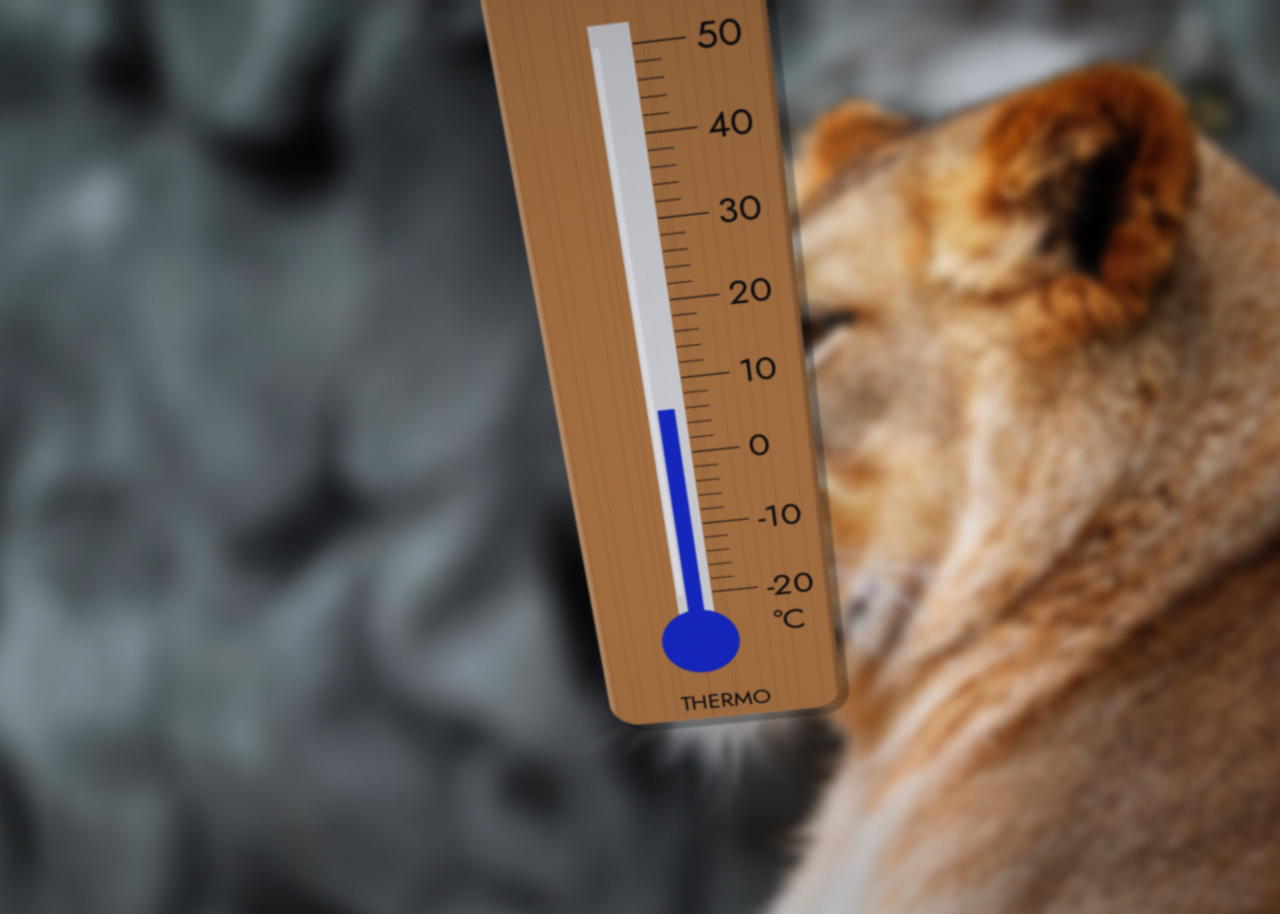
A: 6 °C
